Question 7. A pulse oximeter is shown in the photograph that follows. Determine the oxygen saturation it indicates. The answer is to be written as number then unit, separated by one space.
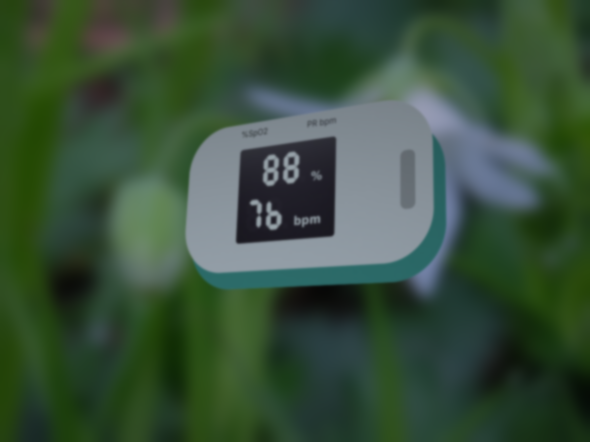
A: 88 %
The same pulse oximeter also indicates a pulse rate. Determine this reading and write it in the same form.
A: 76 bpm
